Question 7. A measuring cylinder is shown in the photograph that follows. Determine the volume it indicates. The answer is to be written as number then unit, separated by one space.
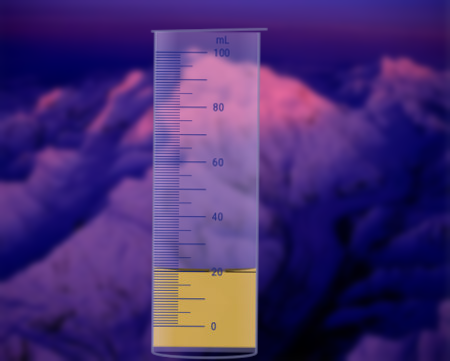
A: 20 mL
